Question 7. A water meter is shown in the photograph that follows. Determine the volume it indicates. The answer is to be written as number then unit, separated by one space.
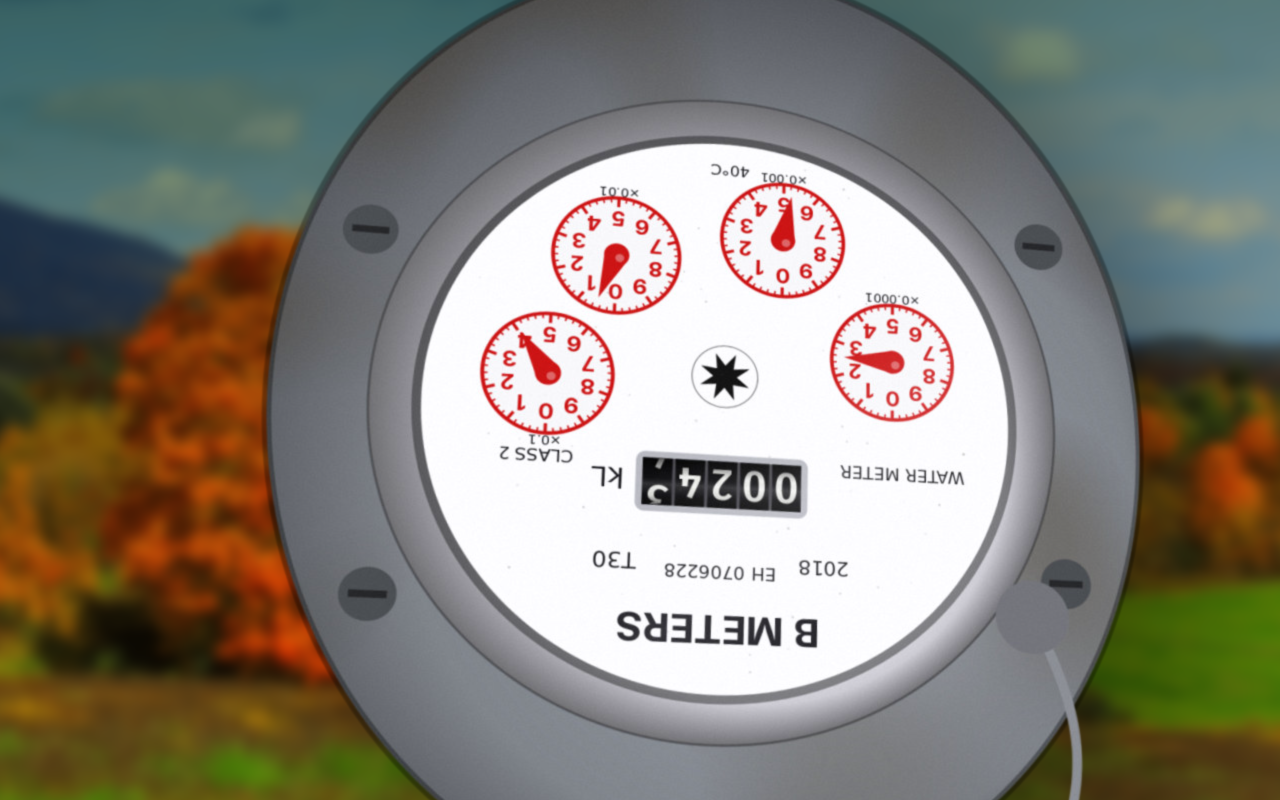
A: 243.4052 kL
